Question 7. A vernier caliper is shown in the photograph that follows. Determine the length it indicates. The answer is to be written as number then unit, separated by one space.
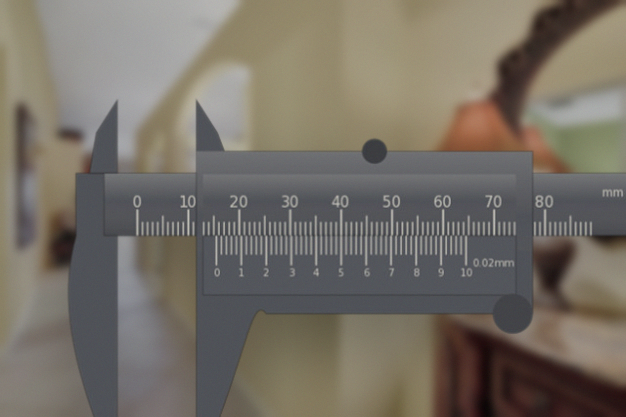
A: 15.5 mm
